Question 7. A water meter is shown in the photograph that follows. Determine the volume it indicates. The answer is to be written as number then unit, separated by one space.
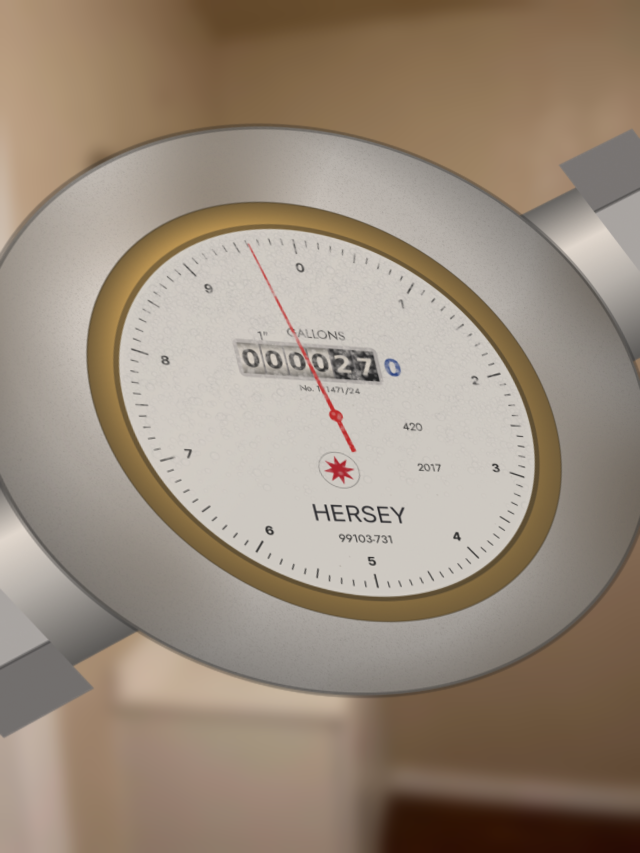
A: 269.6 gal
